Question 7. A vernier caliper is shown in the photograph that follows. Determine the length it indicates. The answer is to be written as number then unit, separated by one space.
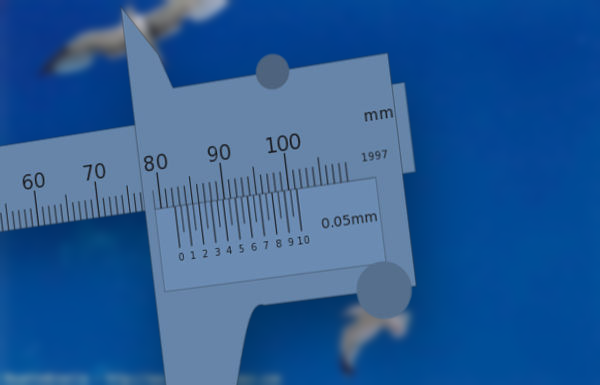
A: 82.2 mm
